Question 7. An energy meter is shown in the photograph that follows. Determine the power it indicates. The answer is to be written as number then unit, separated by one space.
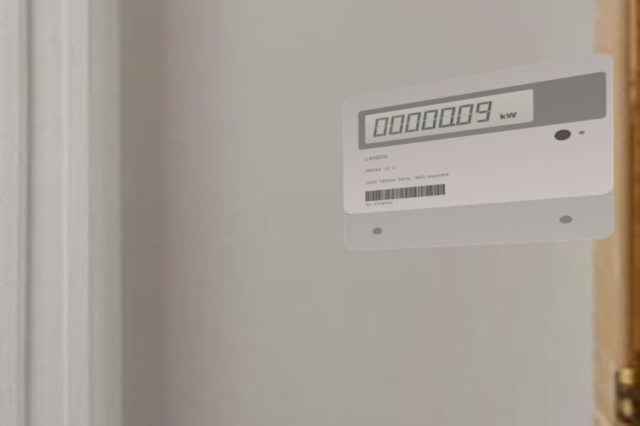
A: 0.09 kW
